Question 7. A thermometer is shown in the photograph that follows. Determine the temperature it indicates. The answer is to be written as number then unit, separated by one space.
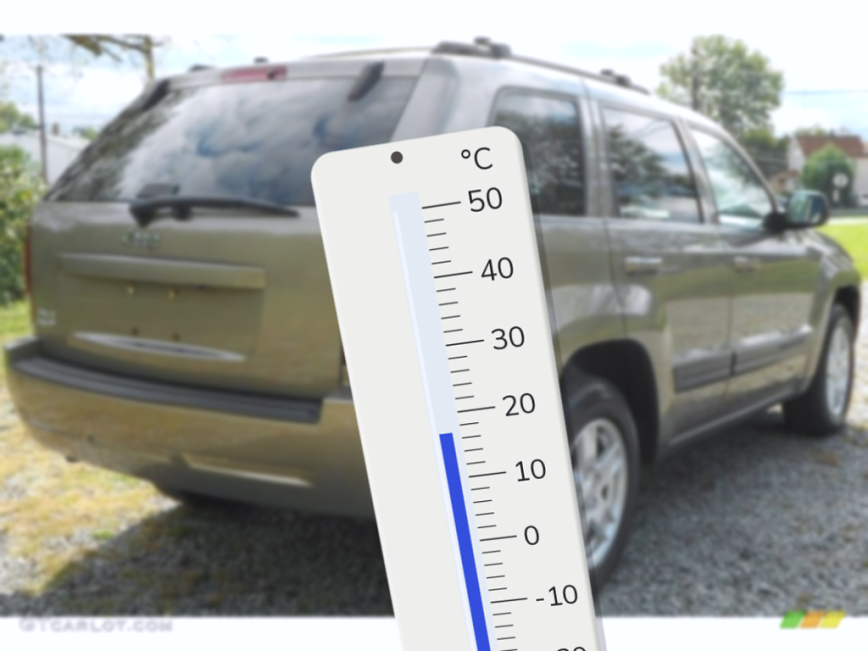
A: 17 °C
